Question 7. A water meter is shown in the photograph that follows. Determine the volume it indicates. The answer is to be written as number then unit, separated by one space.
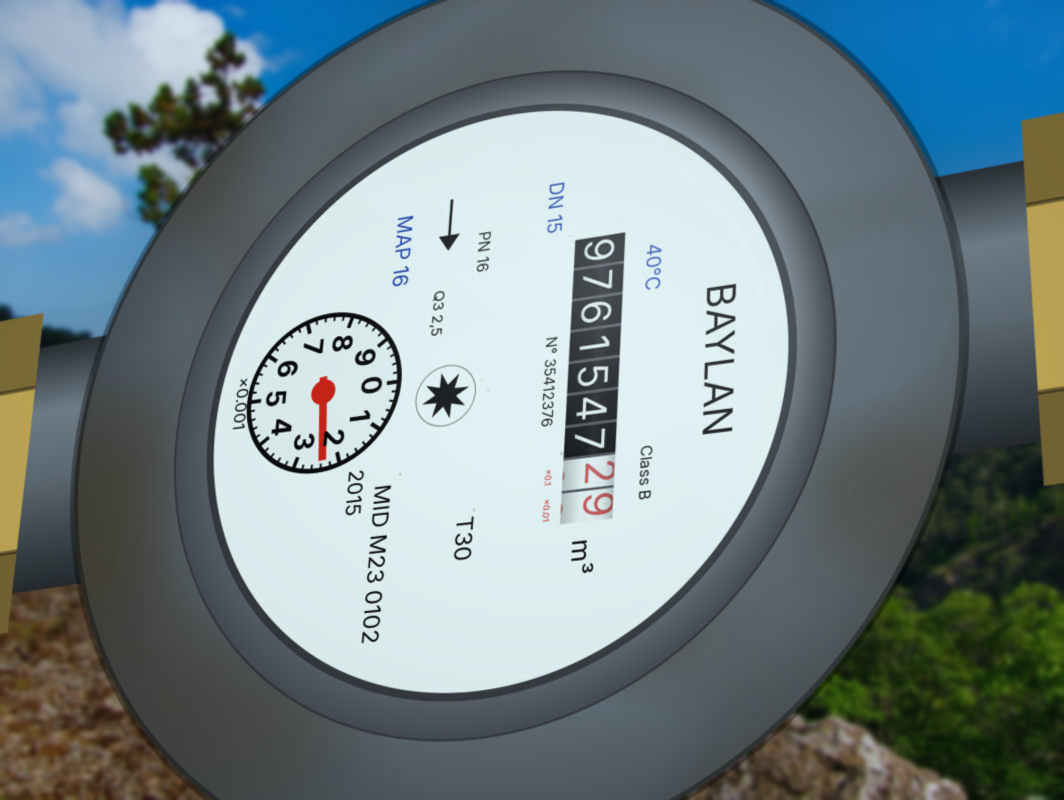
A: 9761547.292 m³
